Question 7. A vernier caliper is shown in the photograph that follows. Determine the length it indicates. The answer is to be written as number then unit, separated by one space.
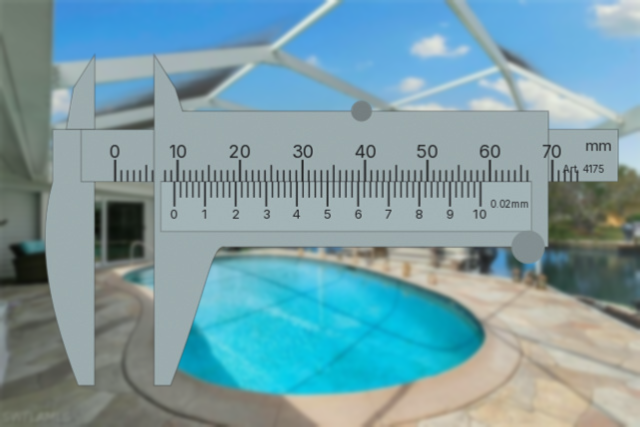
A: 9.5 mm
